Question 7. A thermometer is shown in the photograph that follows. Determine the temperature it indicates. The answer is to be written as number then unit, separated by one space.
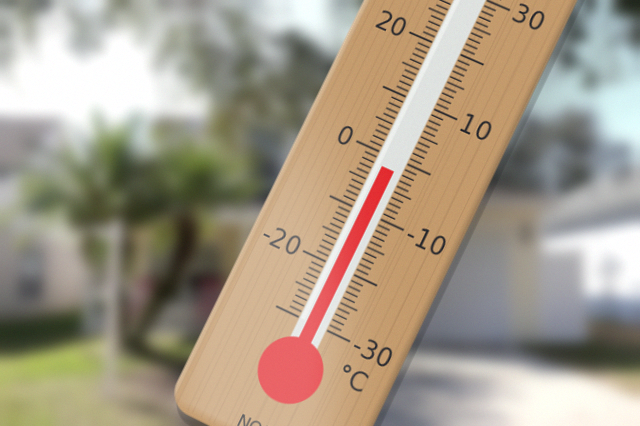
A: -2 °C
